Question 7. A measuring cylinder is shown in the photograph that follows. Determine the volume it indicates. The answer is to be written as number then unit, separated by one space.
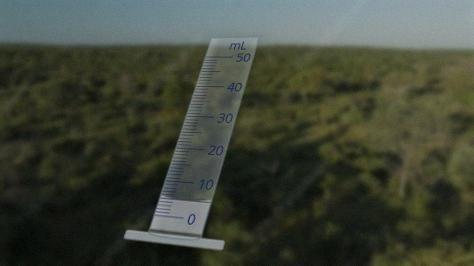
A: 5 mL
